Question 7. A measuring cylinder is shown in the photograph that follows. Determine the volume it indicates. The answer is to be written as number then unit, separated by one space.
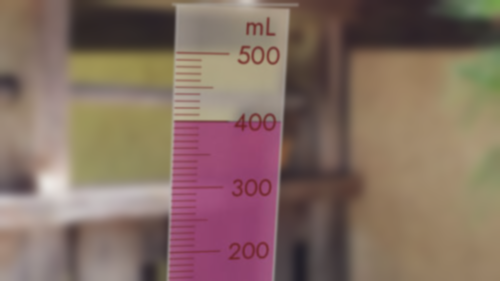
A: 400 mL
